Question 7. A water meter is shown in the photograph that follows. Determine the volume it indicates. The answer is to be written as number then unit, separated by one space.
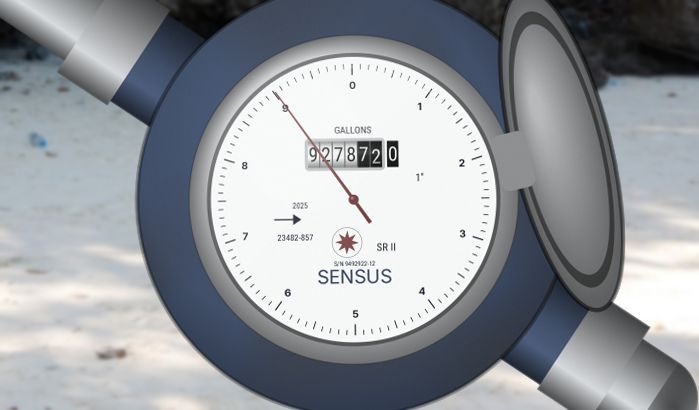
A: 9278719.0 gal
